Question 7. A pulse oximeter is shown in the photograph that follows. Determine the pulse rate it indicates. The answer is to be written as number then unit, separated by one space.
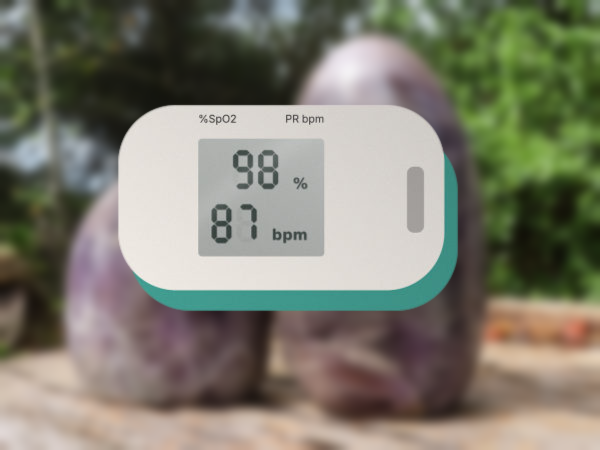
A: 87 bpm
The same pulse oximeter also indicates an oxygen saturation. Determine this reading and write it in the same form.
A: 98 %
